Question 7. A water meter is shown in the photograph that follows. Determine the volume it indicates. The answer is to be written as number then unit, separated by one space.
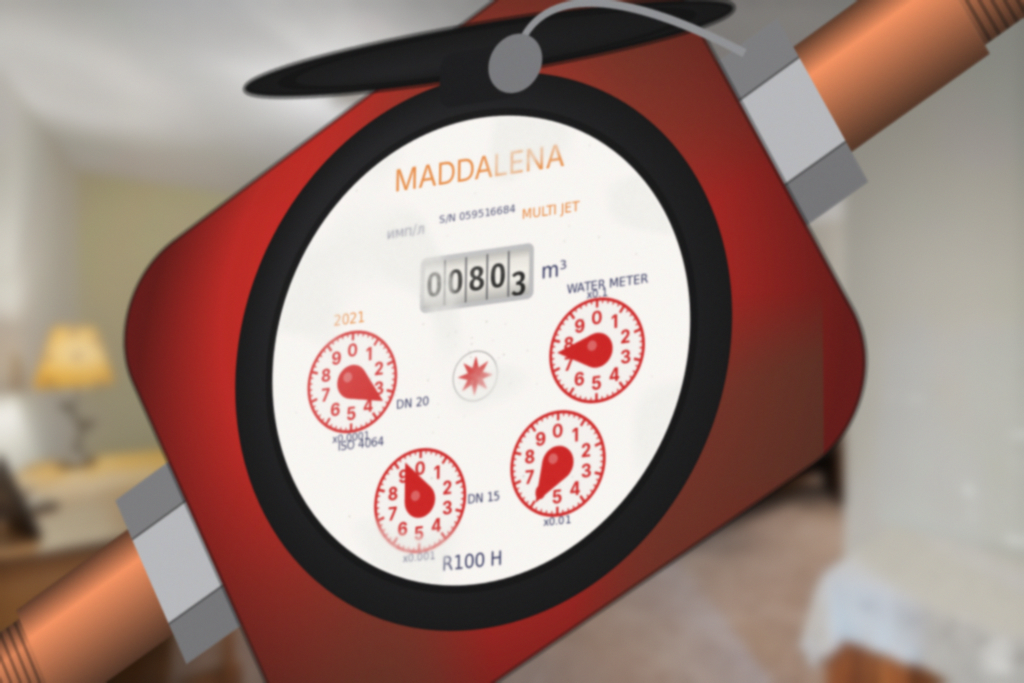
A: 802.7593 m³
